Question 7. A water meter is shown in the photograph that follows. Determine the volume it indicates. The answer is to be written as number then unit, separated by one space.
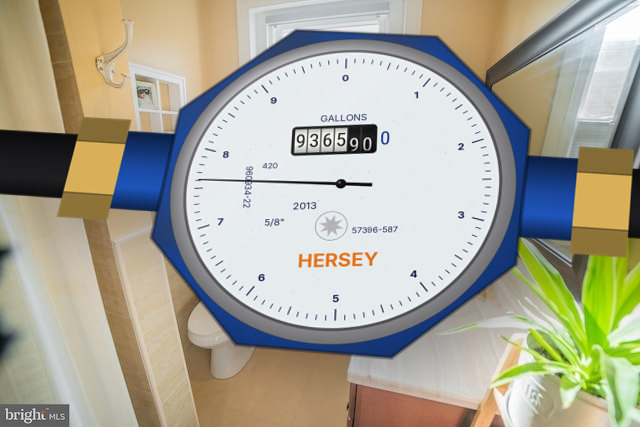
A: 9365897.6 gal
